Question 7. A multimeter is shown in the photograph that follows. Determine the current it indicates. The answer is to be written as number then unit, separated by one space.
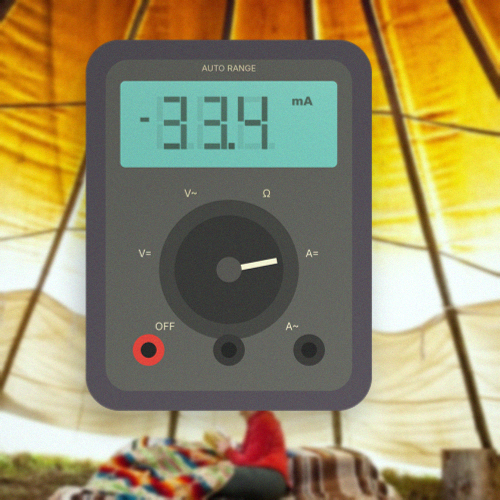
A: -33.4 mA
